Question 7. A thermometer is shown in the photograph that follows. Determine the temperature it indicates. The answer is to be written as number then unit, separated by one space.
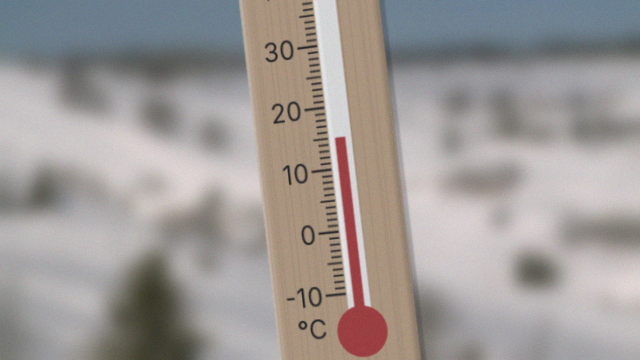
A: 15 °C
